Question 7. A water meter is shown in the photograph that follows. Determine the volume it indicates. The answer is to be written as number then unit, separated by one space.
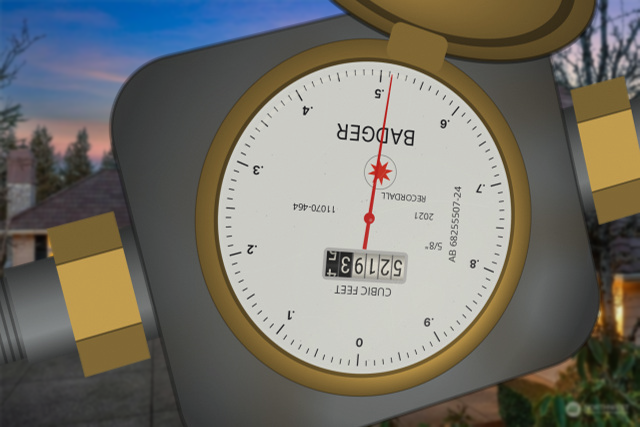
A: 521934.51 ft³
